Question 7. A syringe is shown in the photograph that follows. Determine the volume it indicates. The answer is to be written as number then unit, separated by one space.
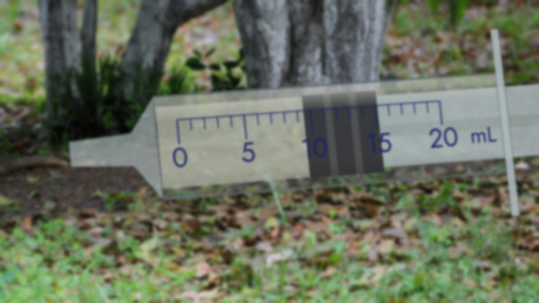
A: 9.5 mL
